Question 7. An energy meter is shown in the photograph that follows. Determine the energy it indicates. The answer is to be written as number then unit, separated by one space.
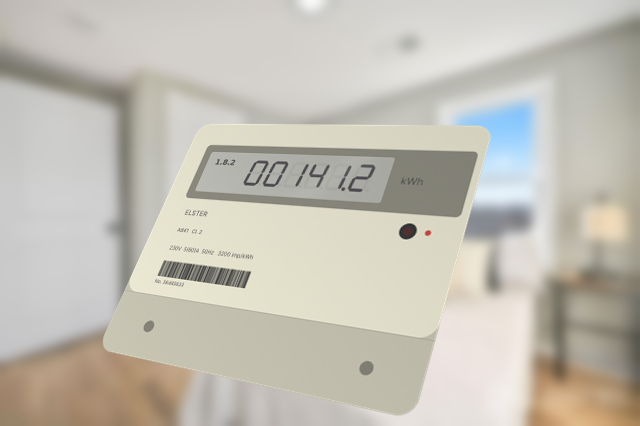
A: 141.2 kWh
